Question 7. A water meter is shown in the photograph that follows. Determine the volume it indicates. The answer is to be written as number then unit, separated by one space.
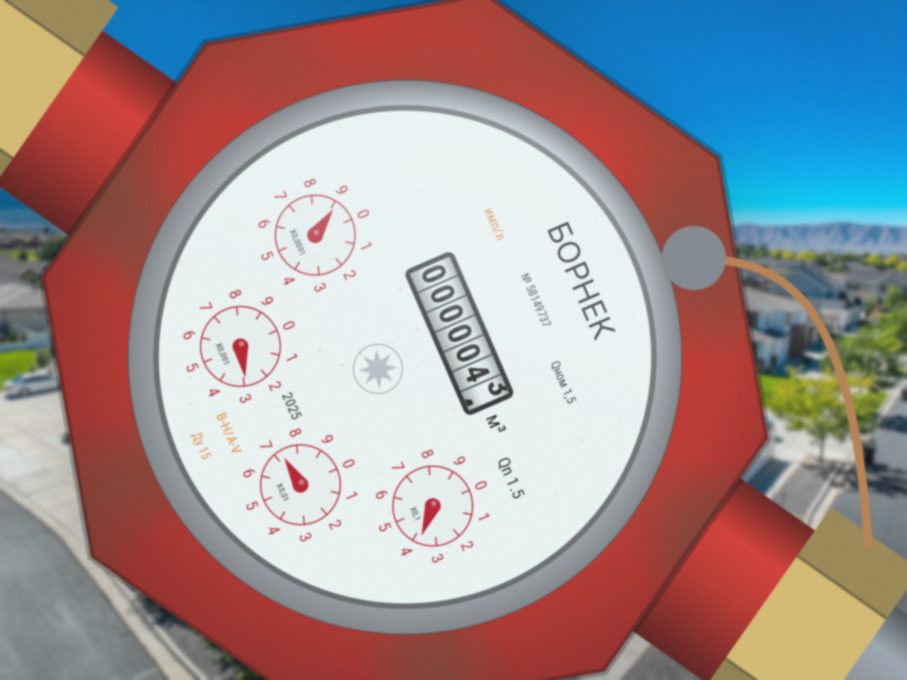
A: 43.3729 m³
